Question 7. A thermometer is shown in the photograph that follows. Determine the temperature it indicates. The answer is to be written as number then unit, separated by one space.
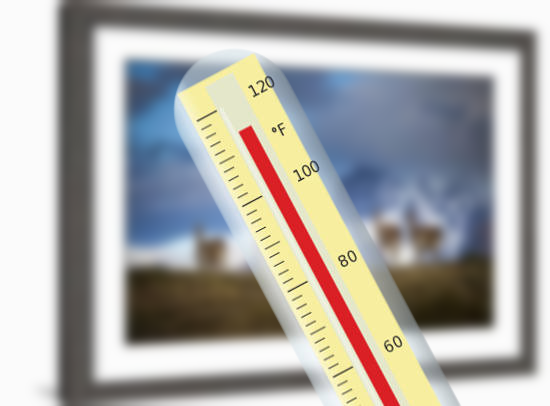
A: 114 °F
